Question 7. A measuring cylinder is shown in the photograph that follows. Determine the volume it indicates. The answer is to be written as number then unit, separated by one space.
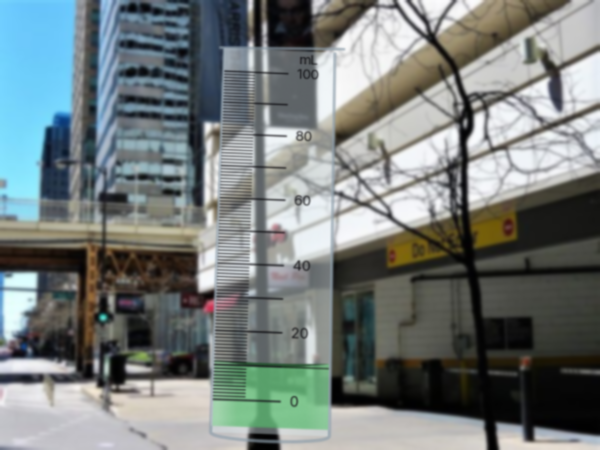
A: 10 mL
